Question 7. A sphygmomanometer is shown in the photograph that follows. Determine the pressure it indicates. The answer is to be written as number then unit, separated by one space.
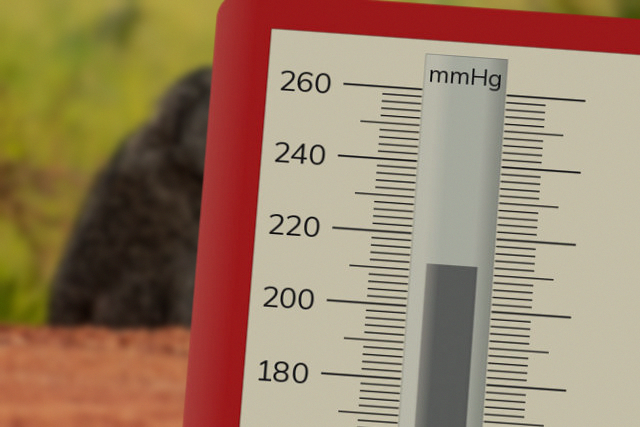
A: 212 mmHg
